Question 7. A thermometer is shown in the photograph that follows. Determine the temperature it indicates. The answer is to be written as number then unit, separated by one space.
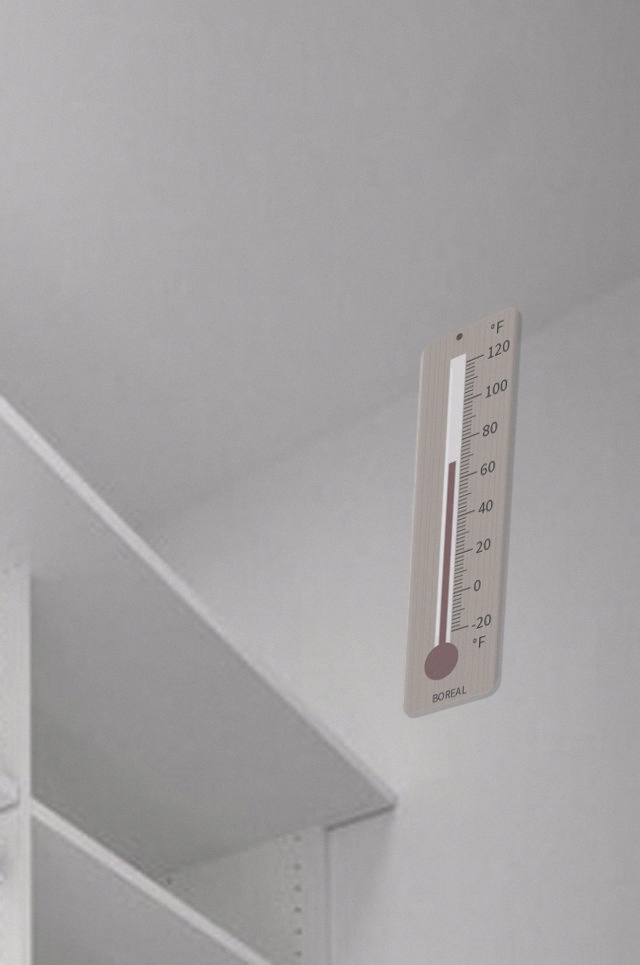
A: 70 °F
